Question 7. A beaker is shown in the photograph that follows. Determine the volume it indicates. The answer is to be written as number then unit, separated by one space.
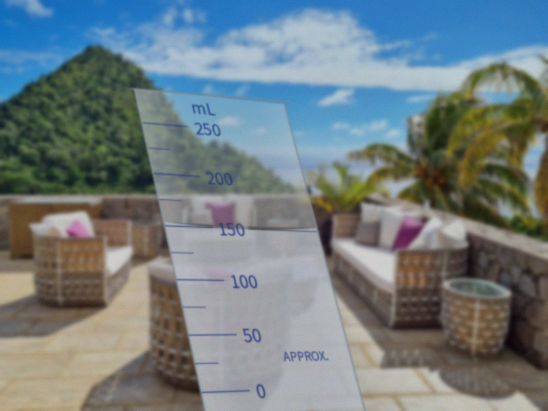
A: 150 mL
